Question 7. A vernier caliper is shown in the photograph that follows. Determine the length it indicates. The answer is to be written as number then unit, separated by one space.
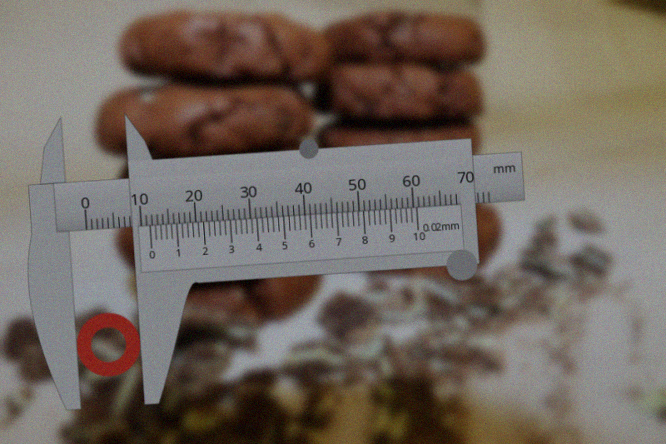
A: 11.6 mm
